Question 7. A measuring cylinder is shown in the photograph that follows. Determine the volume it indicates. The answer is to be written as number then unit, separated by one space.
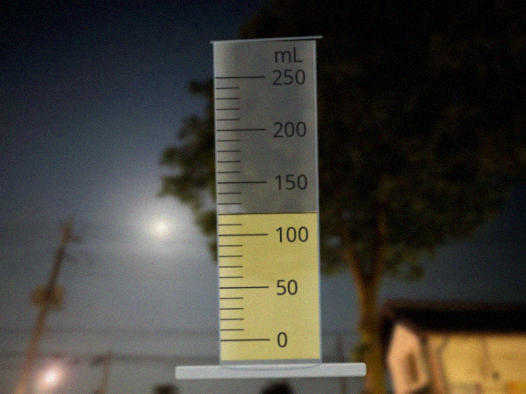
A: 120 mL
